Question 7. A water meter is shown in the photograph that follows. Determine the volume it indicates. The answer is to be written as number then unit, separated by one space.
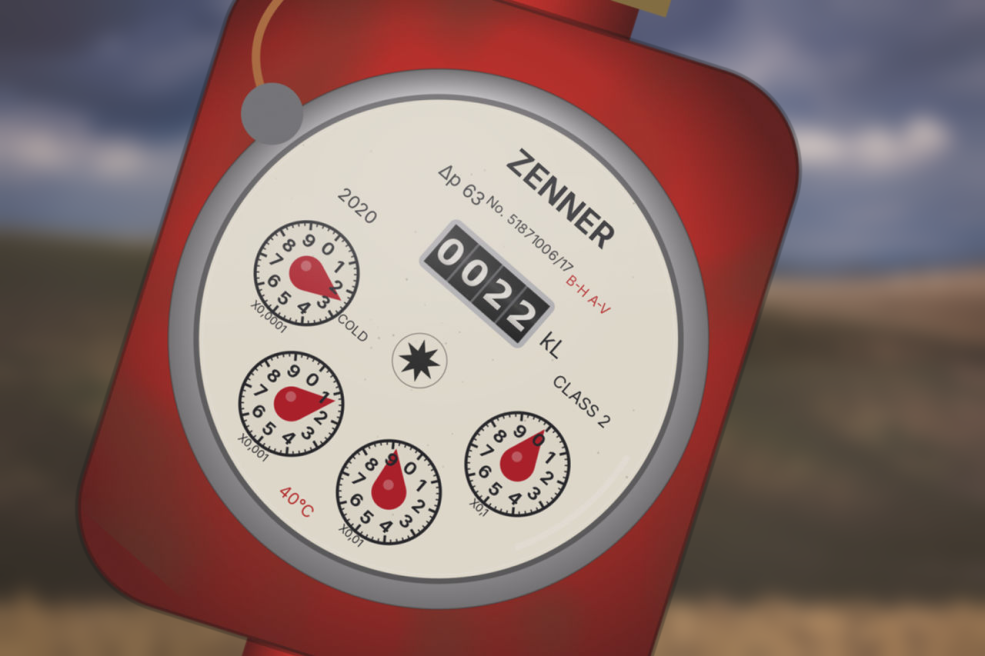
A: 21.9912 kL
